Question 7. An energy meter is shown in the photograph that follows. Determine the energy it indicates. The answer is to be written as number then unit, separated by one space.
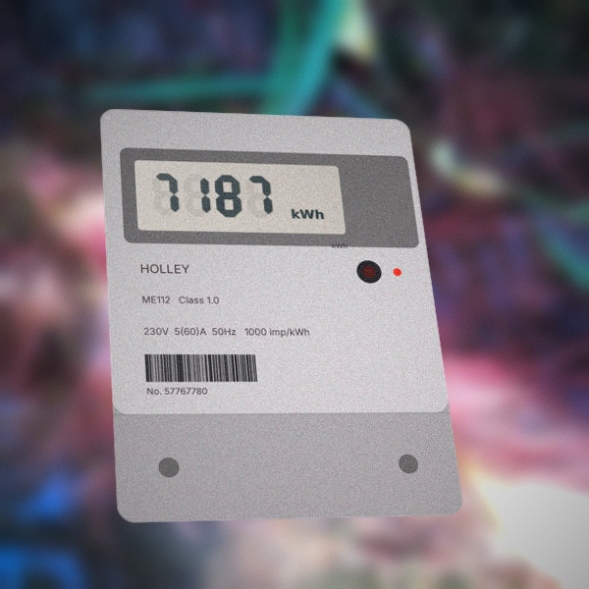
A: 7187 kWh
